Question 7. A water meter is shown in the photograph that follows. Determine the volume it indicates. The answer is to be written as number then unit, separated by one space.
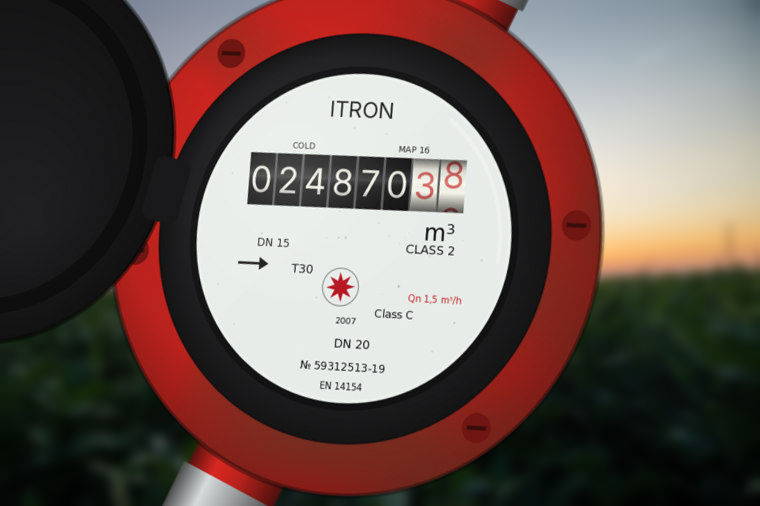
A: 24870.38 m³
